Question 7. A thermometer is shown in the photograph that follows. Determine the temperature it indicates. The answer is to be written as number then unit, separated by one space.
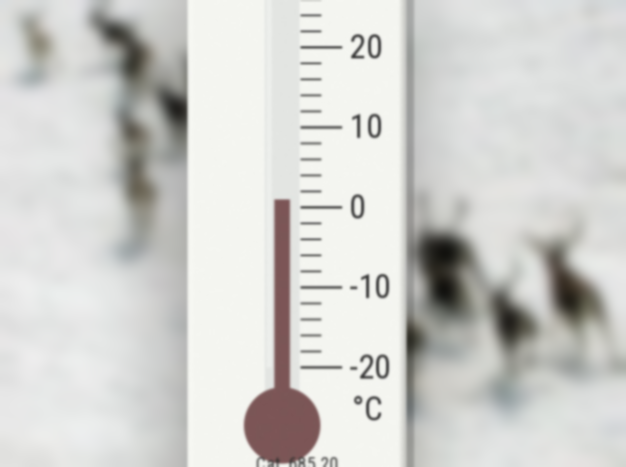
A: 1 °C
